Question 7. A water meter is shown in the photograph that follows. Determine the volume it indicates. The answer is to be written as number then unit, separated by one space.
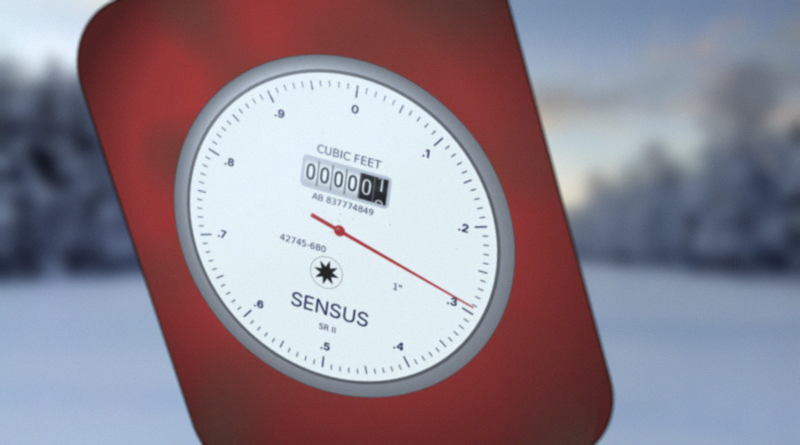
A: 1.29 ft³
